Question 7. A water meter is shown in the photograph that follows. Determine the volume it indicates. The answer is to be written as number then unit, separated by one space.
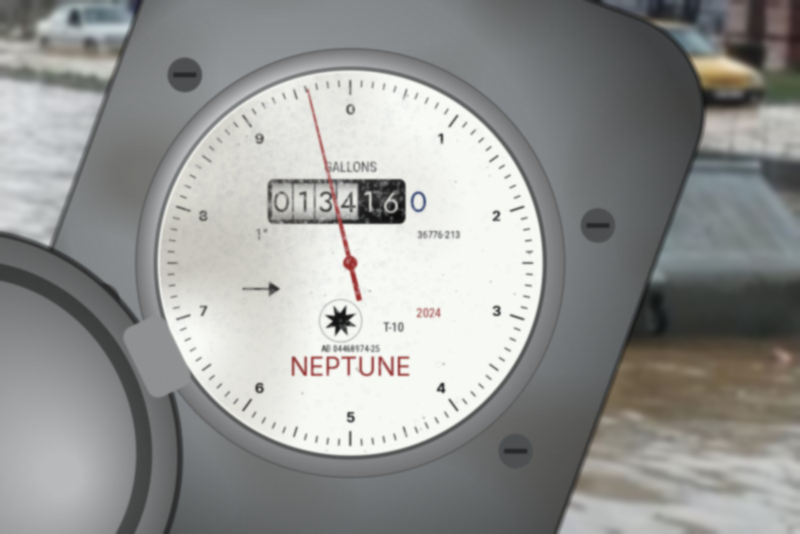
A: 134159.6 gal
